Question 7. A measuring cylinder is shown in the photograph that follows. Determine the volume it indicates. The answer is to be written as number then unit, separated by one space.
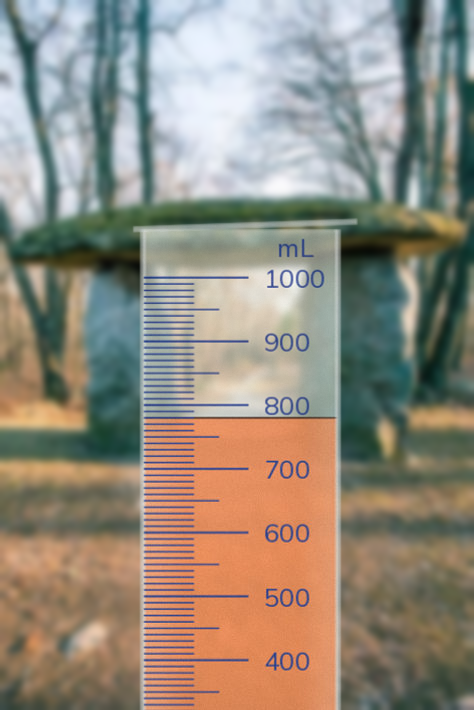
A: 780 mL
